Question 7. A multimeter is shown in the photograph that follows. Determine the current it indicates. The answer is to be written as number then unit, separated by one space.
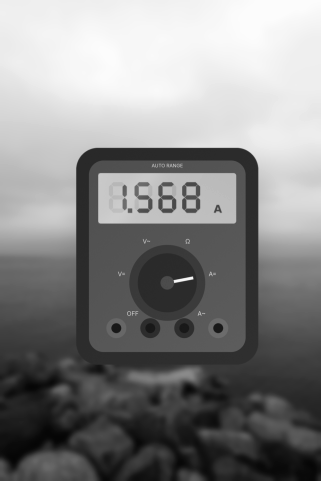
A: 1.568 A
